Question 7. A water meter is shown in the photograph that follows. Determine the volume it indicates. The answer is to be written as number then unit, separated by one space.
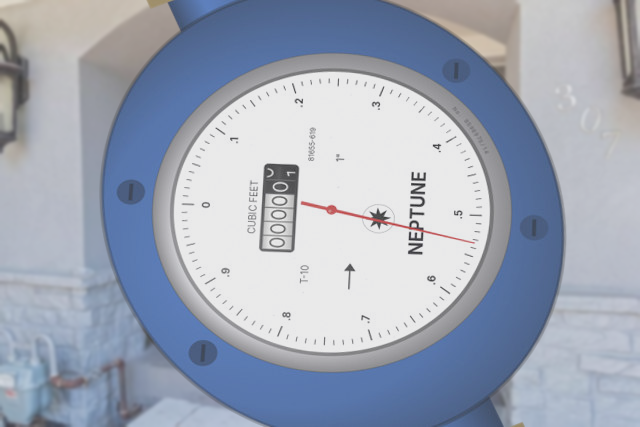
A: 0.53 ft³
